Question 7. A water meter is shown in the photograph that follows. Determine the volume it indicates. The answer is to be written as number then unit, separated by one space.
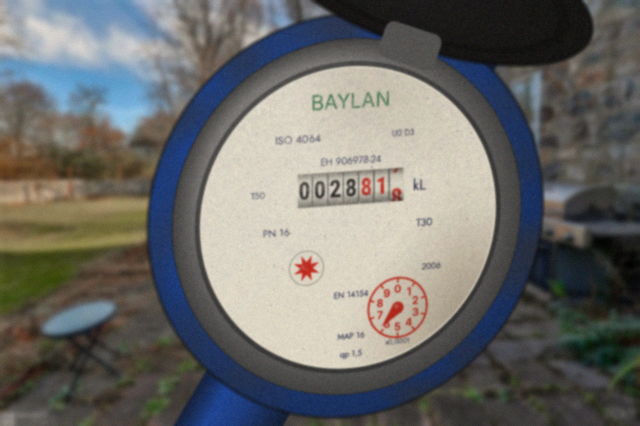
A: 28.8176 kL
